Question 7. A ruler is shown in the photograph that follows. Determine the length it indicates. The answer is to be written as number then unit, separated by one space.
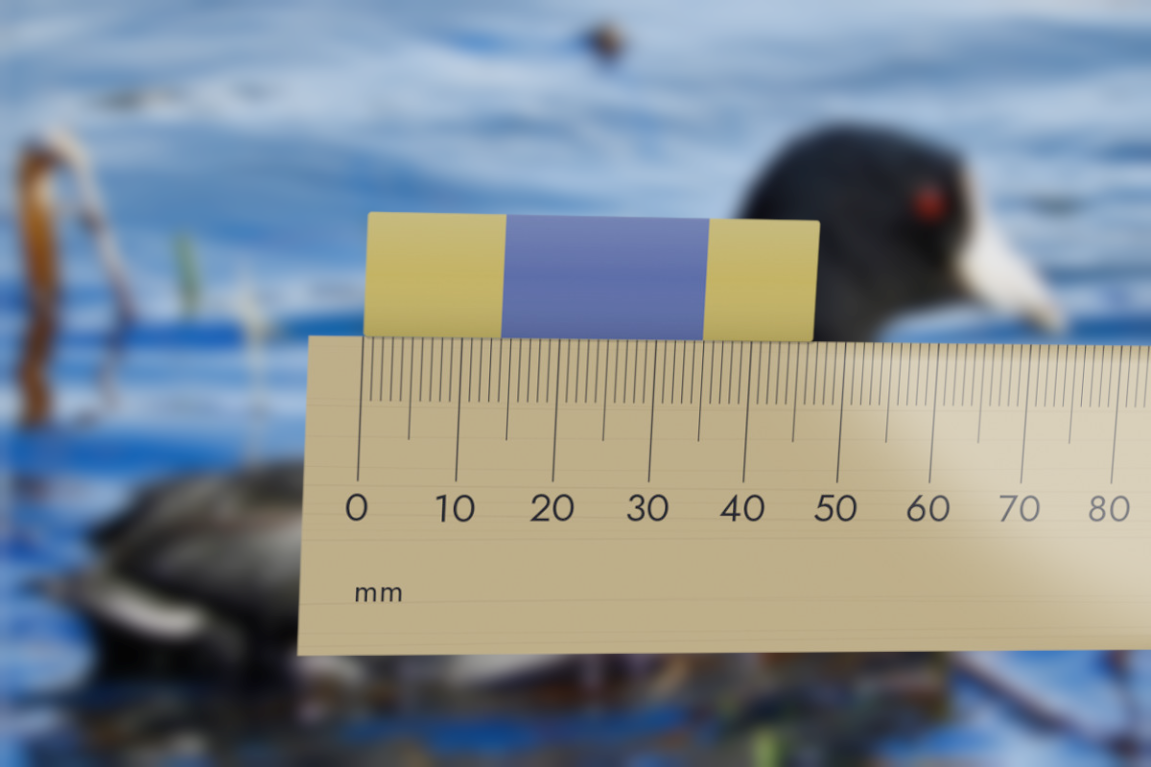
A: 46.5 mm
